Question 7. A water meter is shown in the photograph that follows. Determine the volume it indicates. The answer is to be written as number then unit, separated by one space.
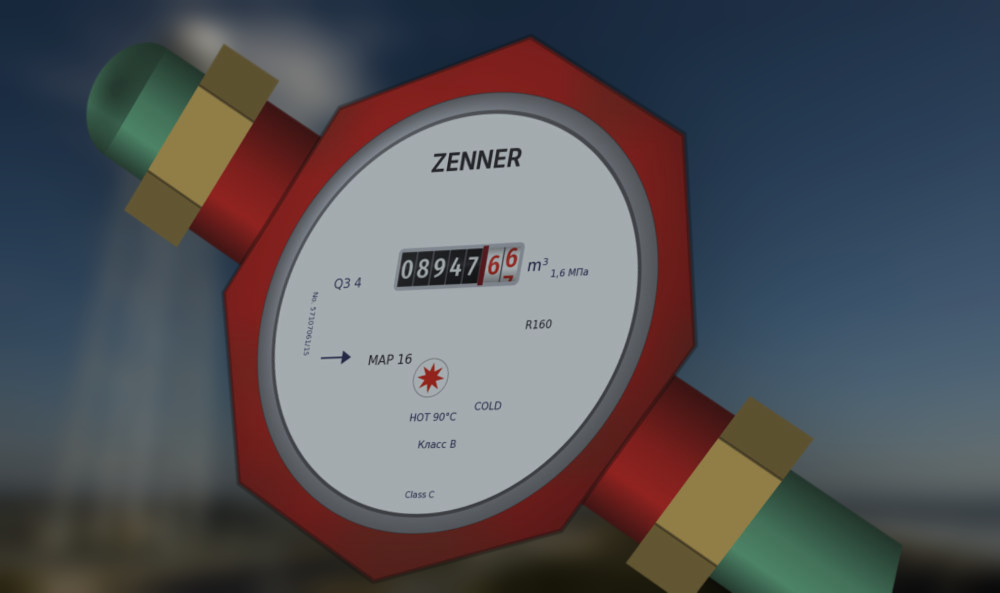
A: 8947.66 m³
